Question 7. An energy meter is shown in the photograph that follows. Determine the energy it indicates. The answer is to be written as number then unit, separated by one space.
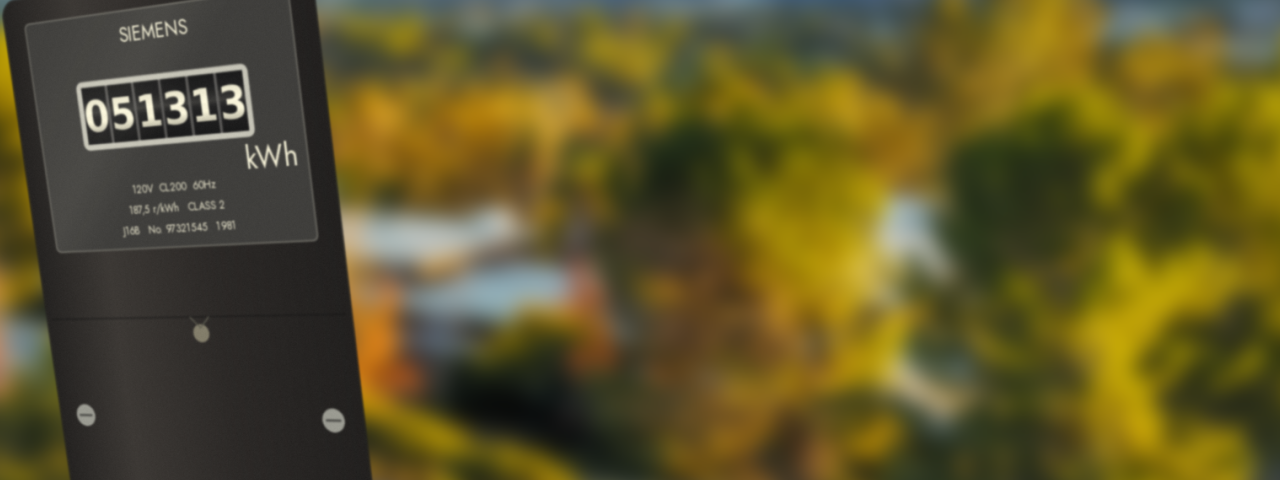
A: 51313 kWh
